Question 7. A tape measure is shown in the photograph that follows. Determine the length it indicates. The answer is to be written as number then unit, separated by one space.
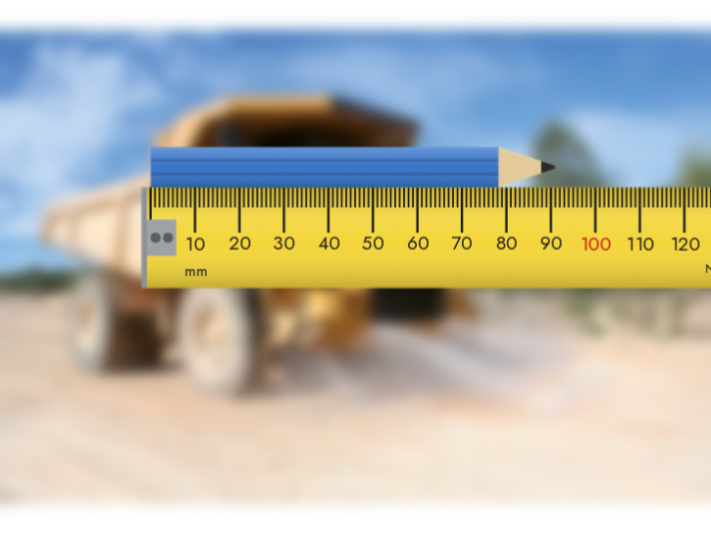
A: 91 mm
